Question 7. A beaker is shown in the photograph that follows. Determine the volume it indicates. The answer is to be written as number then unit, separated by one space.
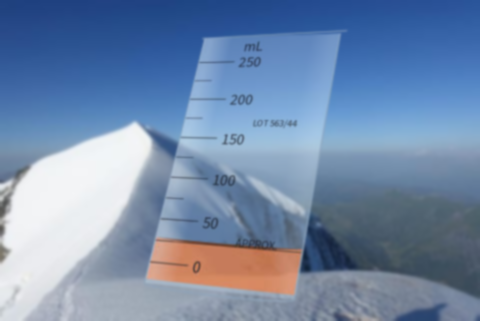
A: 25 mL
